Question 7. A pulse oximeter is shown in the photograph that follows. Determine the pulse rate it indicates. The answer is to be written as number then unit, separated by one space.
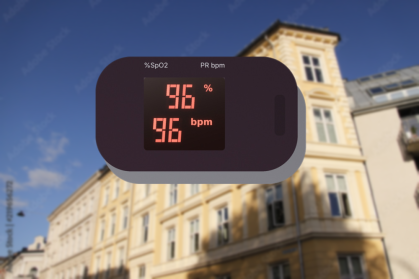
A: 96 bpm
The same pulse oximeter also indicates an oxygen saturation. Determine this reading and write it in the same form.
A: 96 %
